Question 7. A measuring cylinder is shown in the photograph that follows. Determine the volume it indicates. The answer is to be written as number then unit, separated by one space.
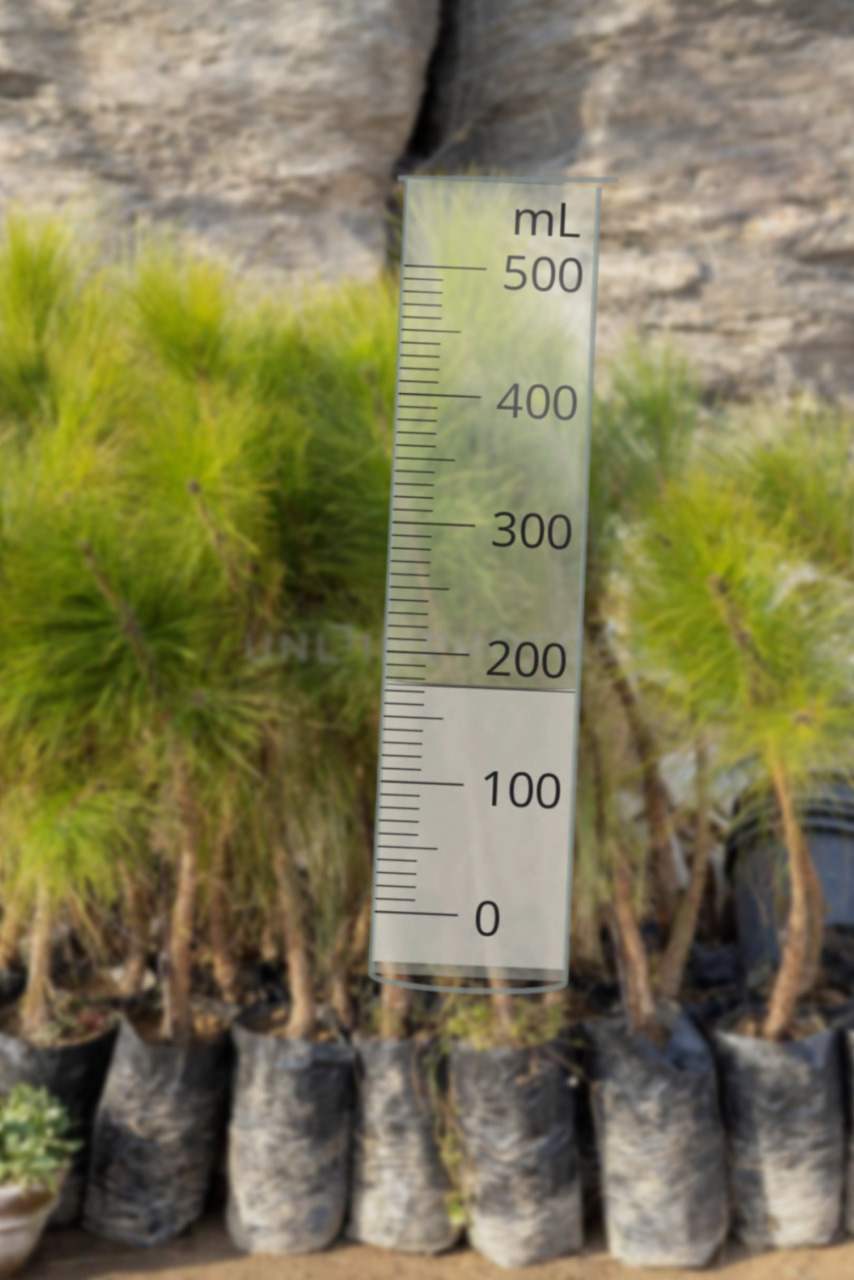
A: 175 mL
